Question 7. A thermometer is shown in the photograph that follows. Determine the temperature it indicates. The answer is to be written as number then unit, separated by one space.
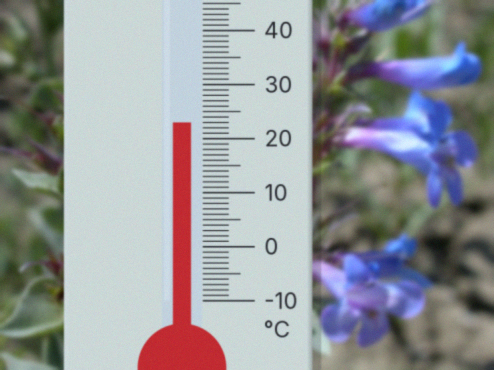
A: 23 °C
